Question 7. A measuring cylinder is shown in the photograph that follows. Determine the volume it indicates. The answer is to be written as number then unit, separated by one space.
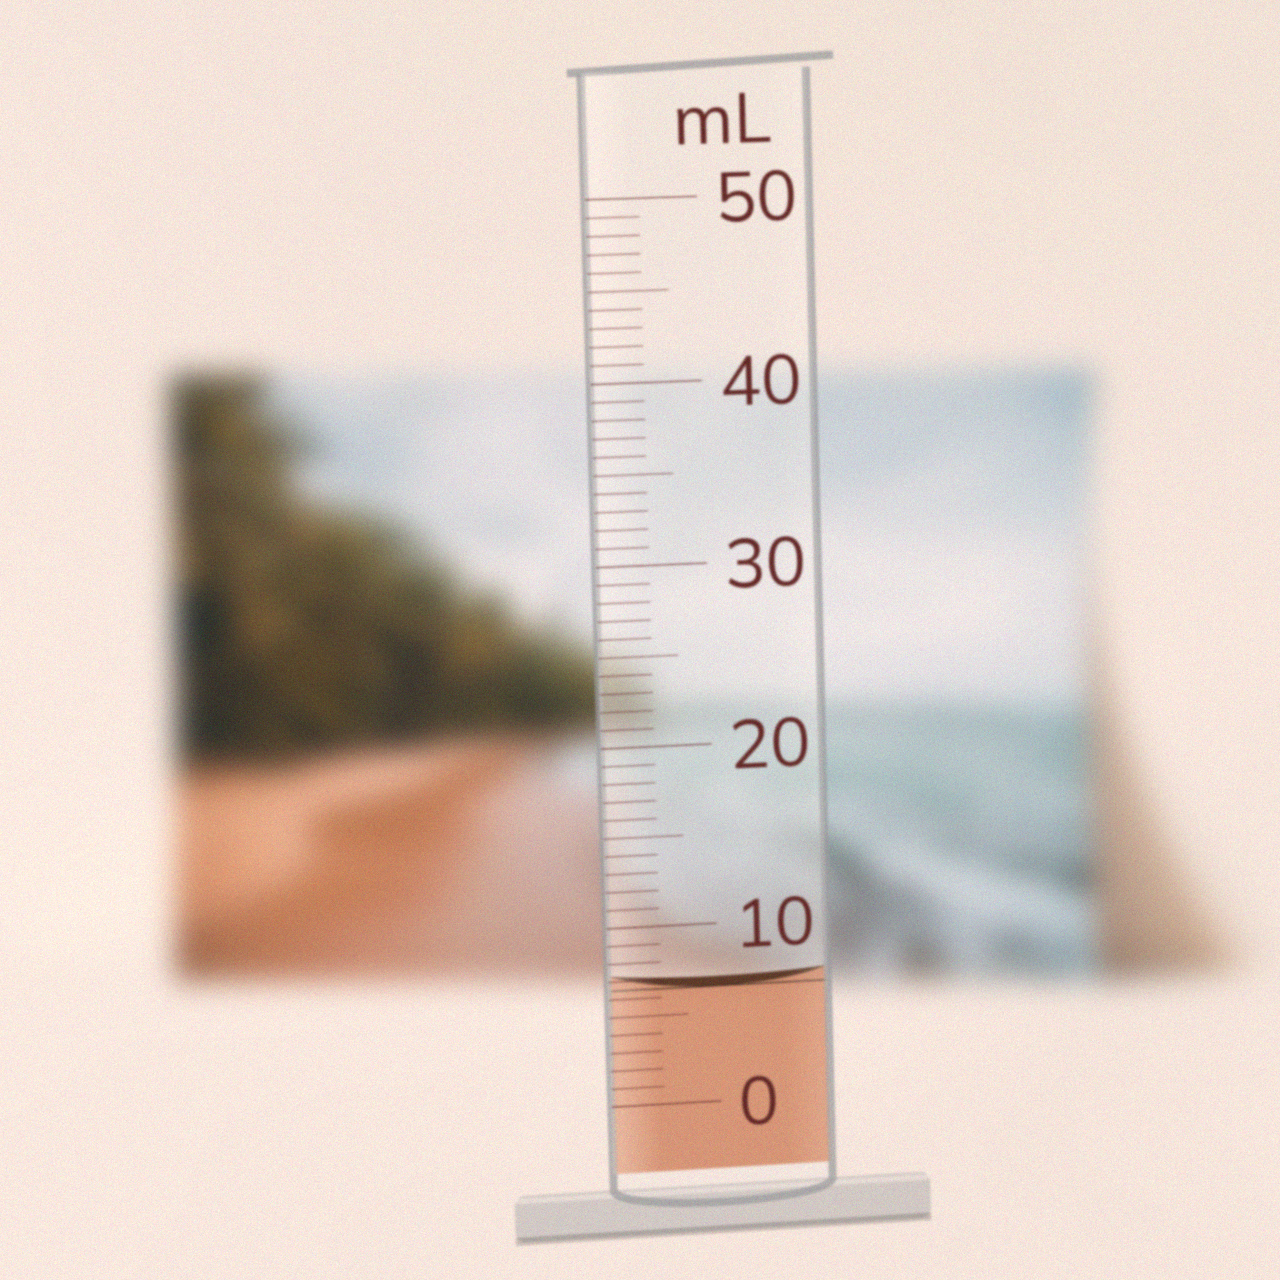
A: 6.5 mL
